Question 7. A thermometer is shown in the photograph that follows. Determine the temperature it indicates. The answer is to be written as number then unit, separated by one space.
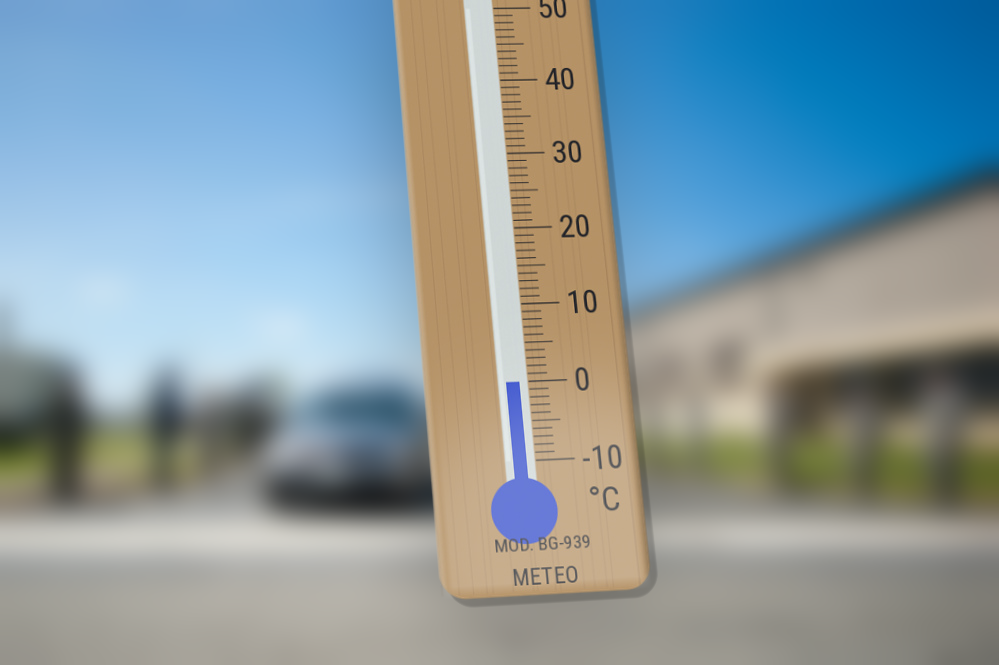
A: 0 °C
